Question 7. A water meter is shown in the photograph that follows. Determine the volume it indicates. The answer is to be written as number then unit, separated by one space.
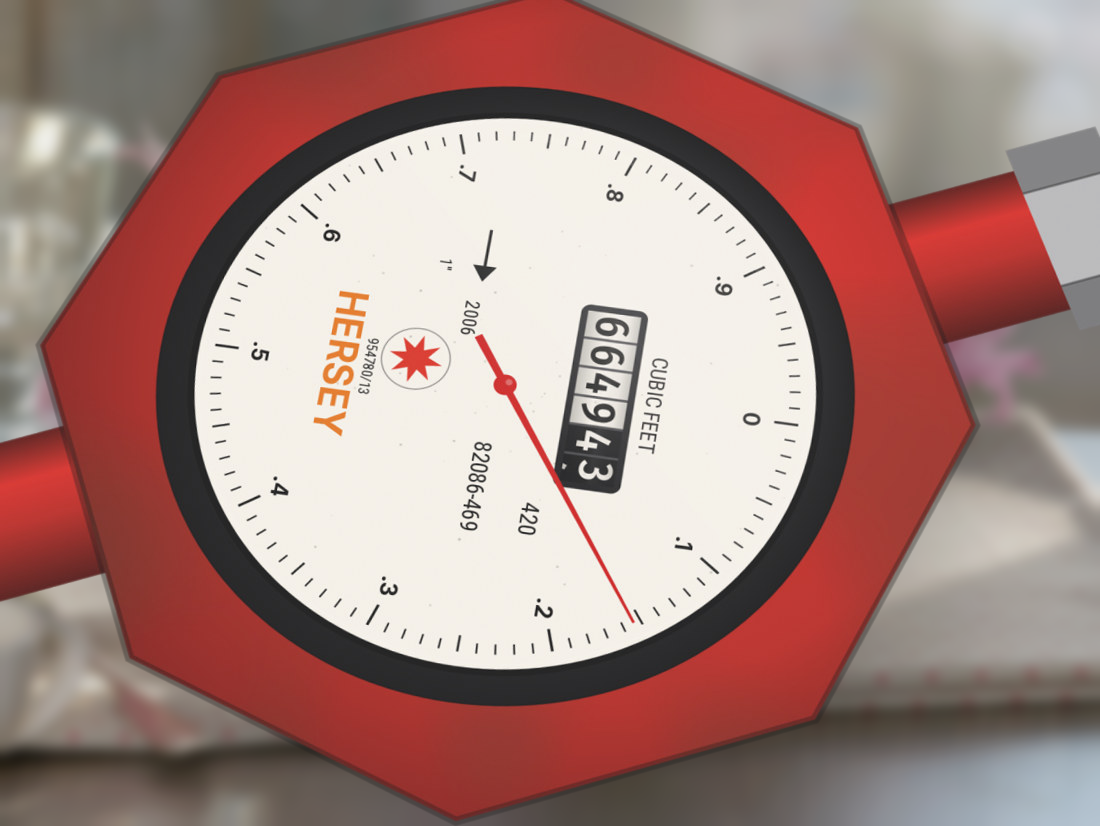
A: 664943.15 ft³
